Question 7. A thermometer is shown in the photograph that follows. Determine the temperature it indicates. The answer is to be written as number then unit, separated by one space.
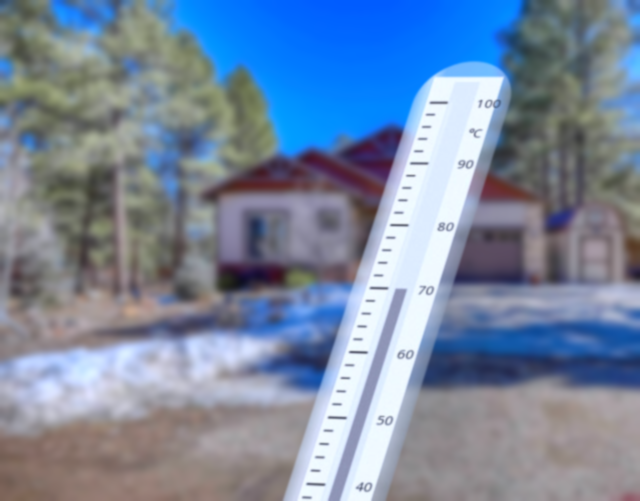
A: 70 °C
